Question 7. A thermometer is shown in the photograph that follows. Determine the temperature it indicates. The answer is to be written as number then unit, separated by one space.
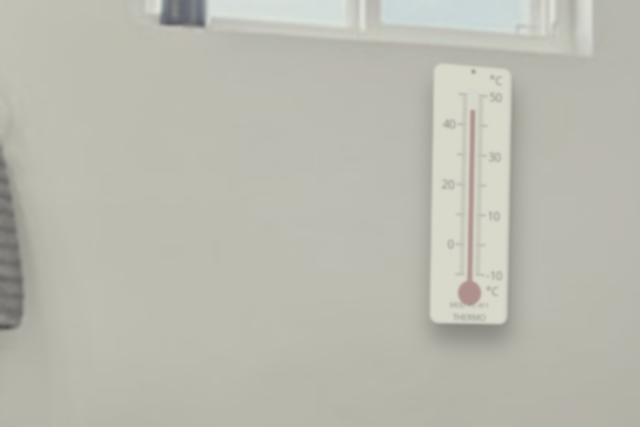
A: 45 °C
